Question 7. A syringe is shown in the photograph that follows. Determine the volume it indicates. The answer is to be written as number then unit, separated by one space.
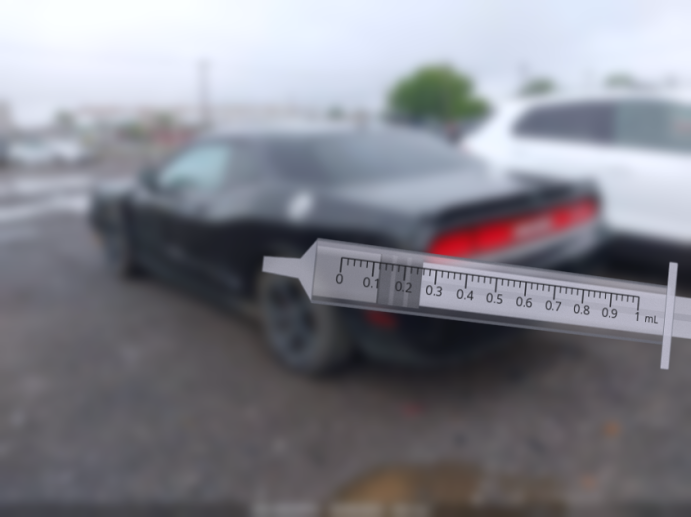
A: 0.12 mL
